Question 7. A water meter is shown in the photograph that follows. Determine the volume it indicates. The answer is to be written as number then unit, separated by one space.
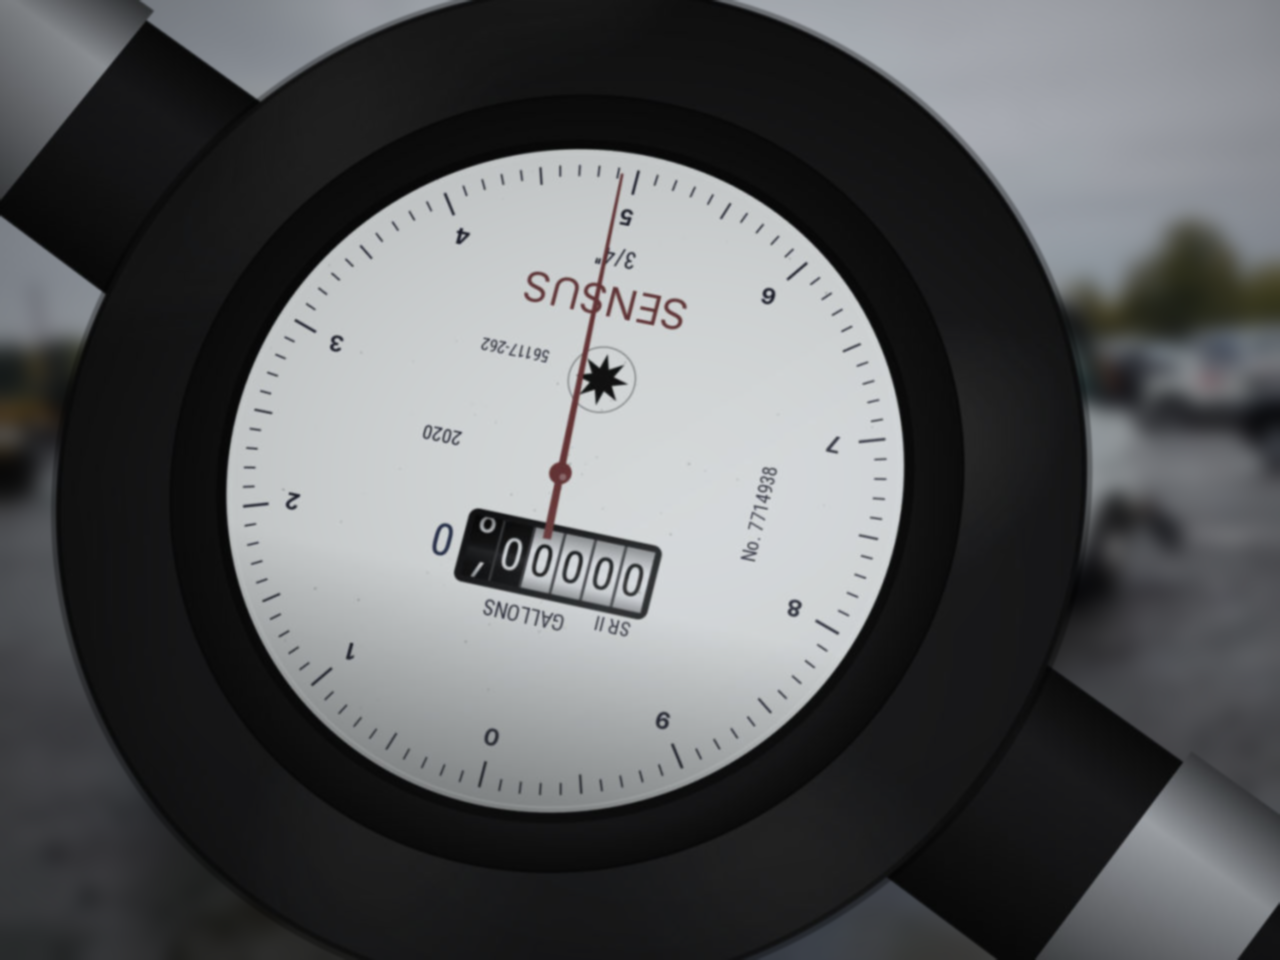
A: 74.9 gal
